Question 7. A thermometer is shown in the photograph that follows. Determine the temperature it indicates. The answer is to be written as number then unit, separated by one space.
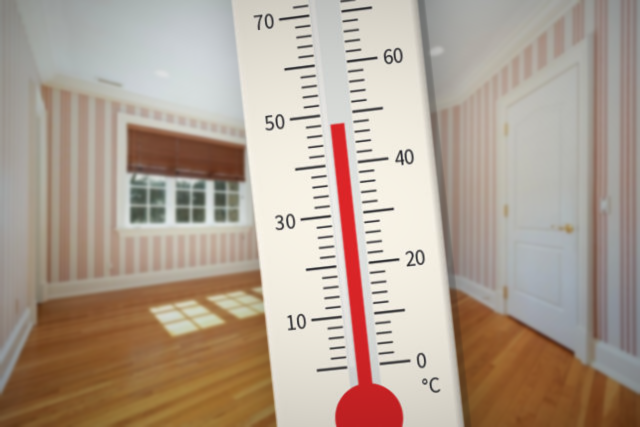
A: 48 °C
